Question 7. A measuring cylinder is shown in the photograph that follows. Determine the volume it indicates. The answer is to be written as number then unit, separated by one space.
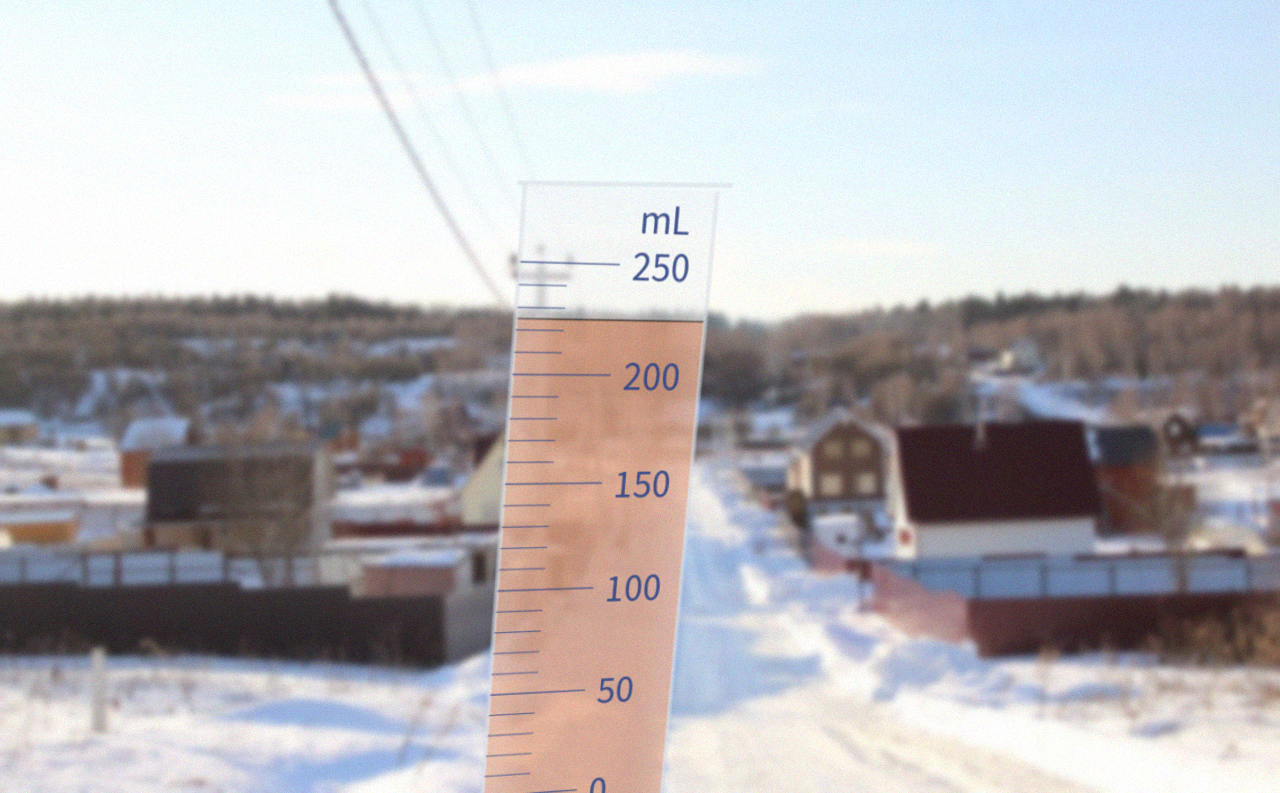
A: 225 mL
